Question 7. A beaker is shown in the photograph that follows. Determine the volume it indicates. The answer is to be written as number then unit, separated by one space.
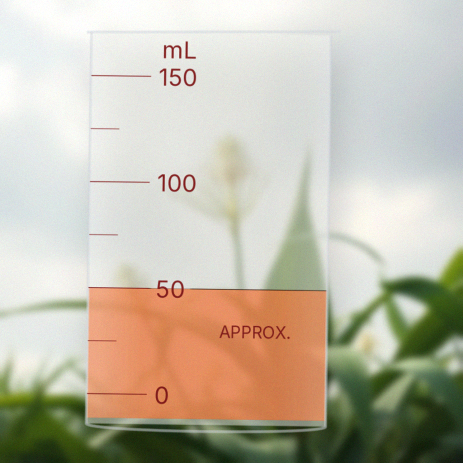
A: 50 mL
